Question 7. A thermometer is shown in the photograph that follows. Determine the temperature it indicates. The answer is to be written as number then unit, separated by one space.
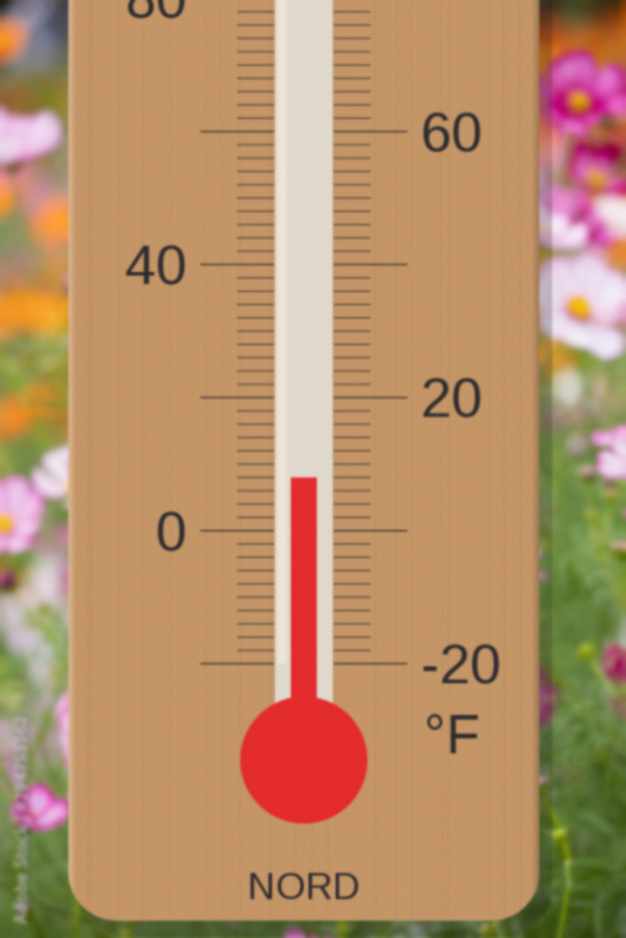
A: 8 °F
